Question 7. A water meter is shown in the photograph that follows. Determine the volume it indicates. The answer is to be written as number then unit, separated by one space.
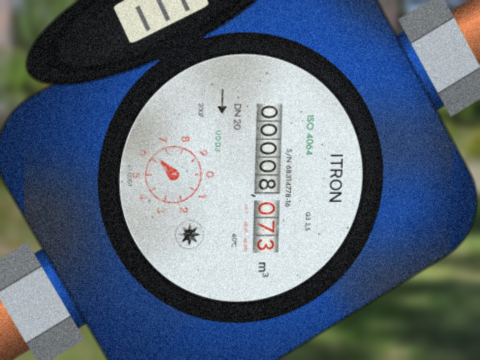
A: 8.0736 m³
